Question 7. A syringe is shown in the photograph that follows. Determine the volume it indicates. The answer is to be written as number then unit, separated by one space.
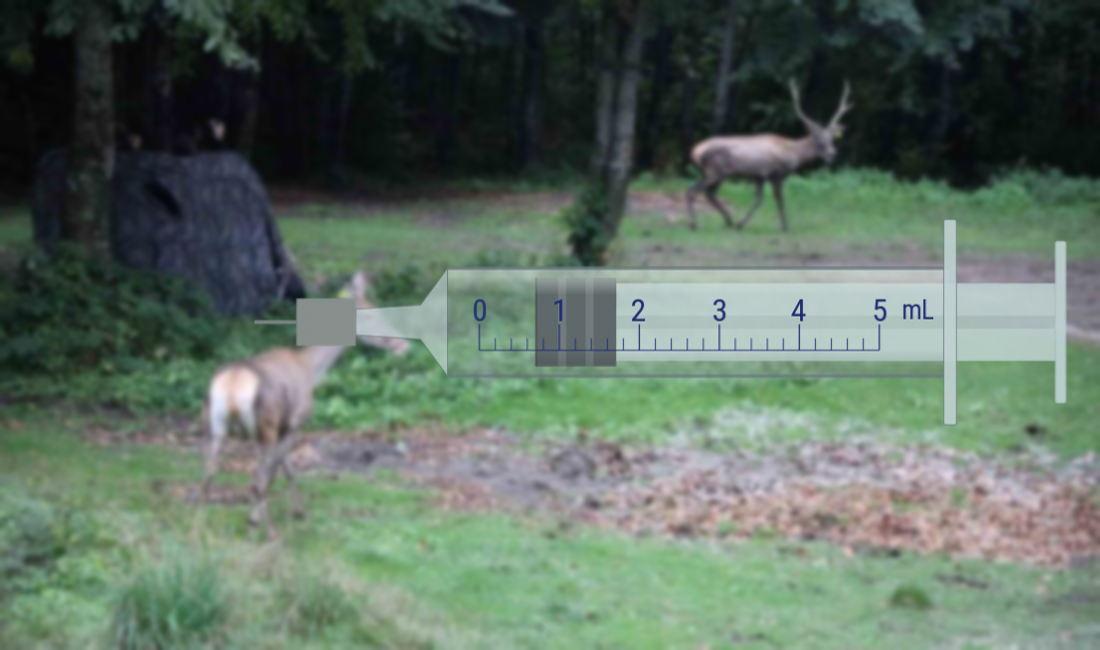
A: 0.7 mL
